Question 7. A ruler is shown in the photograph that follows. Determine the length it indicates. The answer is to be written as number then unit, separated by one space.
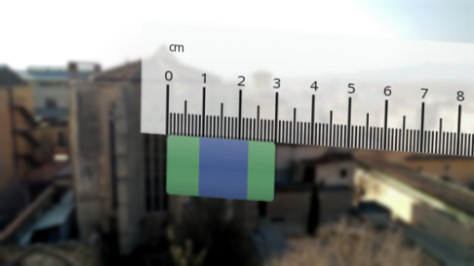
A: 3 cm
